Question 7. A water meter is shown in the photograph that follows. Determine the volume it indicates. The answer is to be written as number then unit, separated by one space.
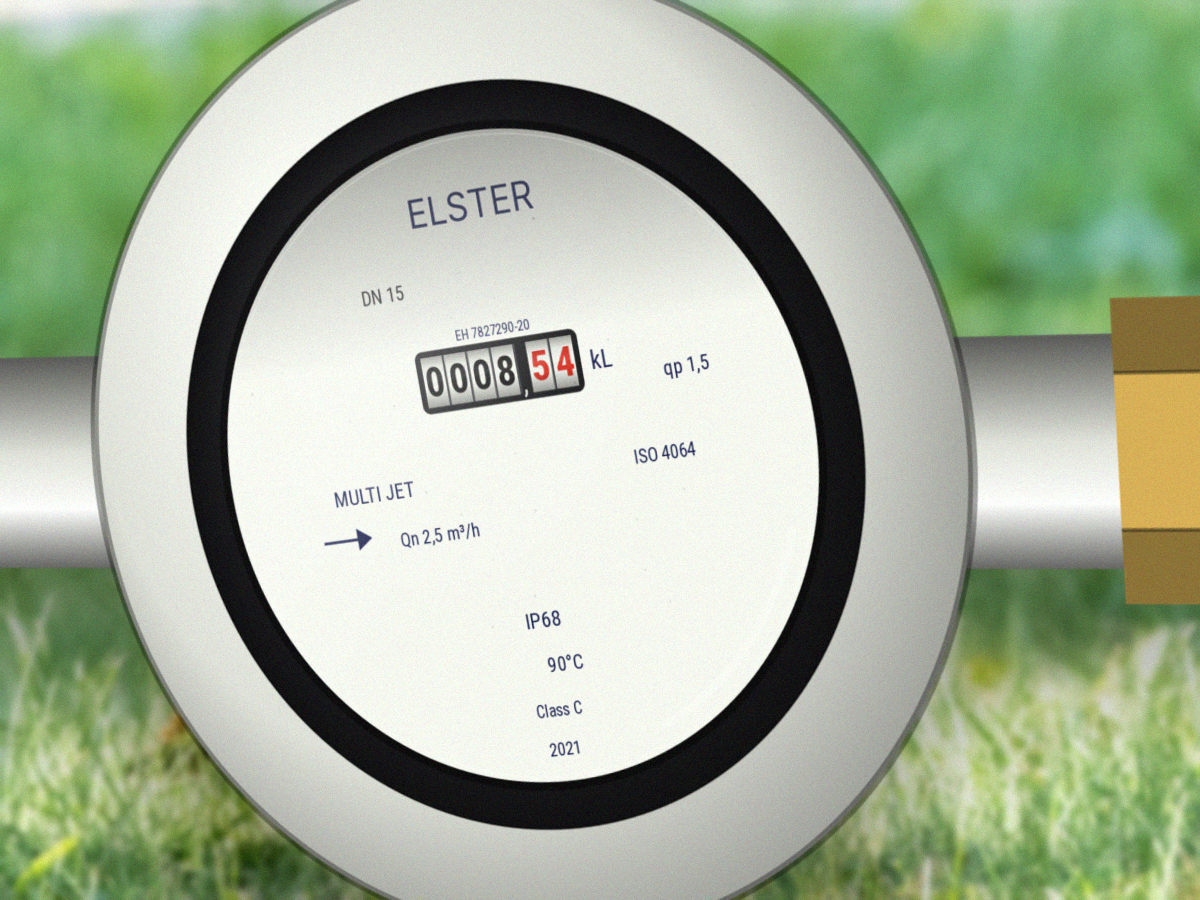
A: 8.54 kL
